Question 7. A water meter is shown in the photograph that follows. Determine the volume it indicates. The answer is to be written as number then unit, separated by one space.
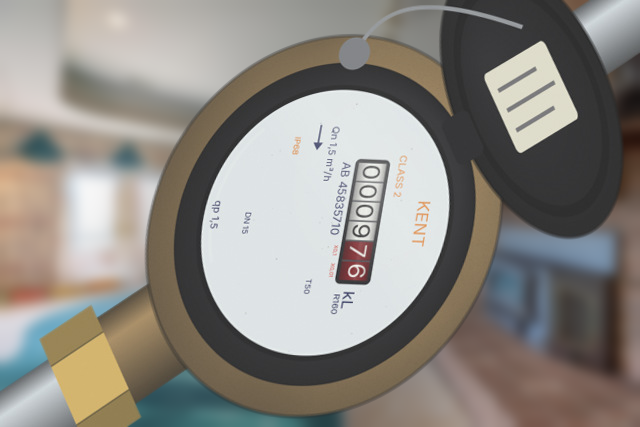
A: 9.76 kL
